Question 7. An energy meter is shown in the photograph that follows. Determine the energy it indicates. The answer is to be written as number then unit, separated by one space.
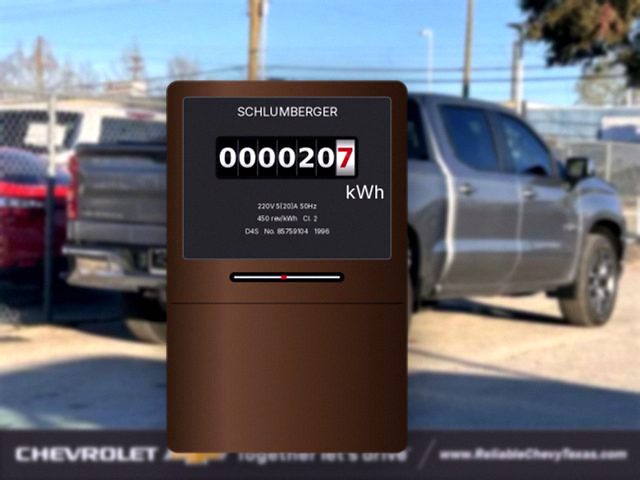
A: 20.7 kWh
